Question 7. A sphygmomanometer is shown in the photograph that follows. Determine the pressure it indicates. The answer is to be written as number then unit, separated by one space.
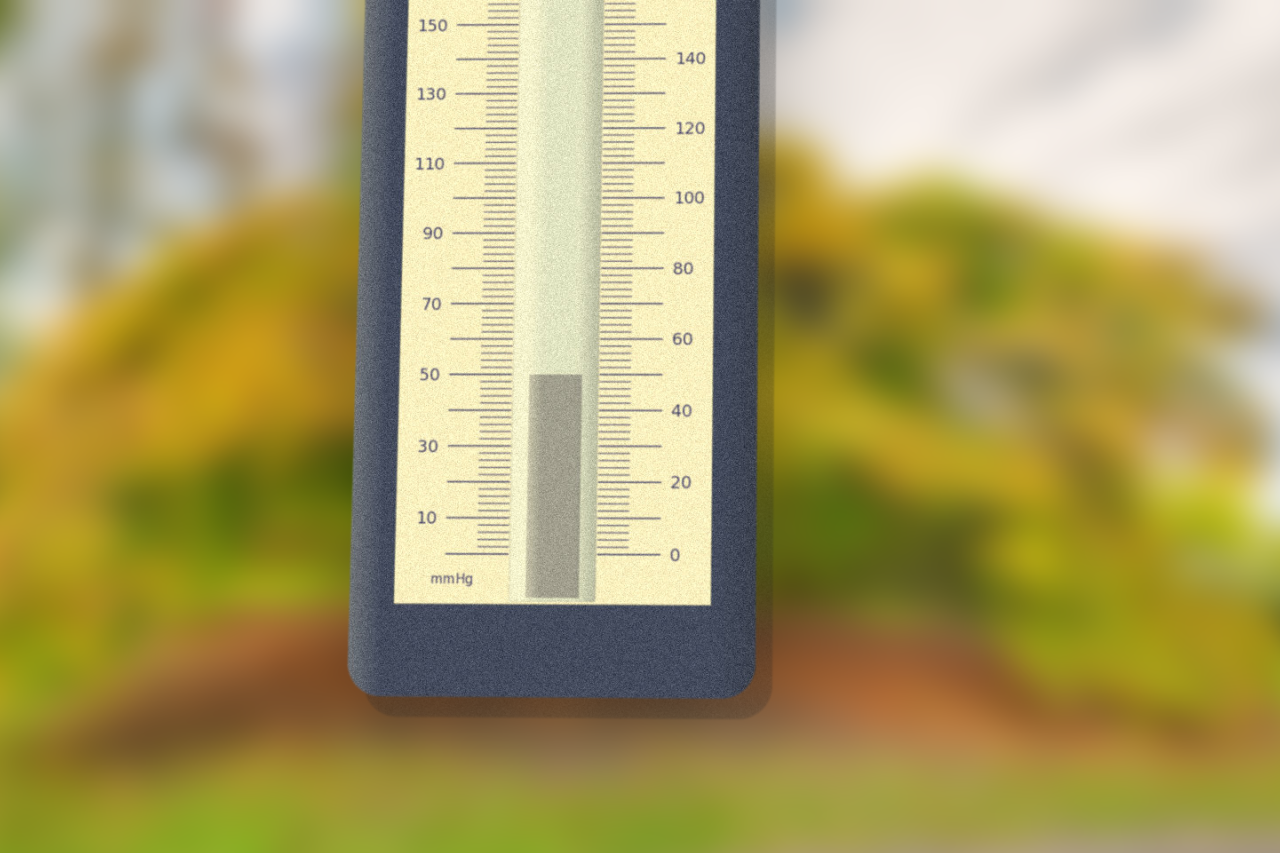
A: 50 mmHg
